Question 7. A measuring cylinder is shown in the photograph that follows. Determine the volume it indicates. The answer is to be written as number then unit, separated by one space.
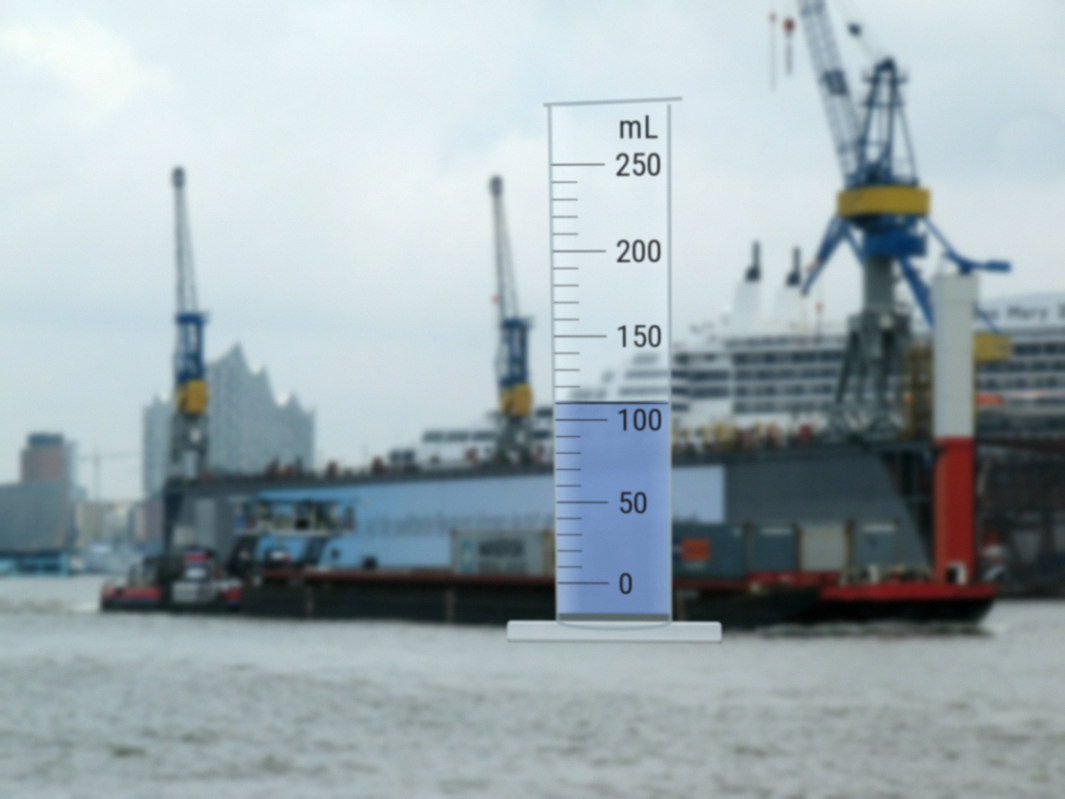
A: 110 mL
